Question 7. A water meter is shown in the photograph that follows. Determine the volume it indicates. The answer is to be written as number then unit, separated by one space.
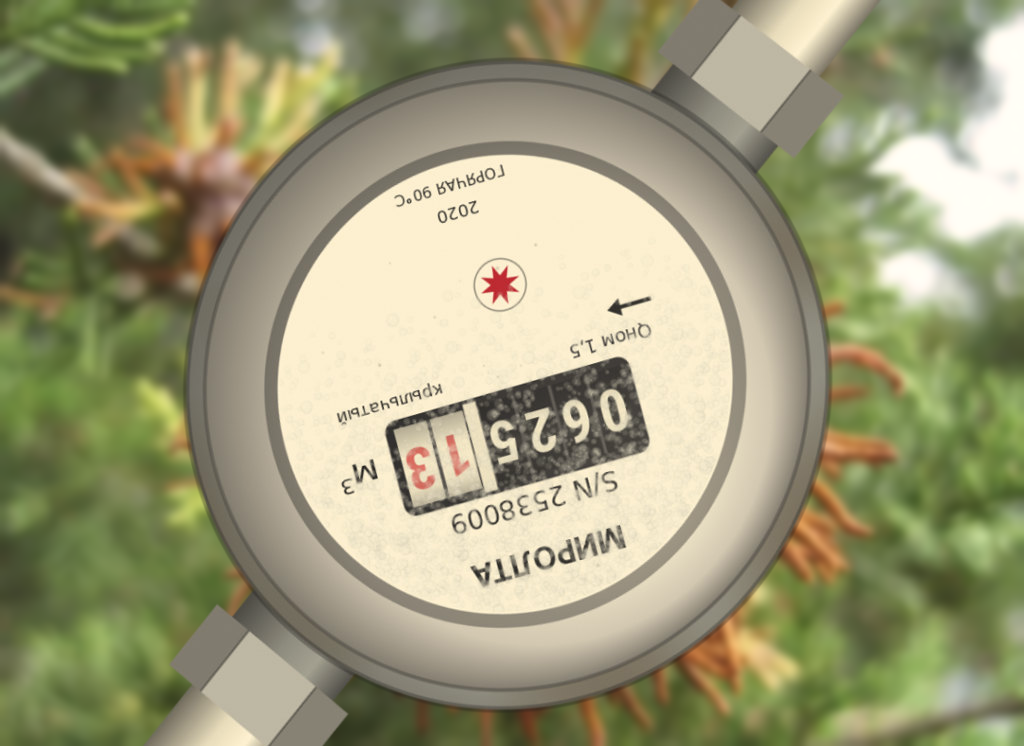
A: 625.13 m³
